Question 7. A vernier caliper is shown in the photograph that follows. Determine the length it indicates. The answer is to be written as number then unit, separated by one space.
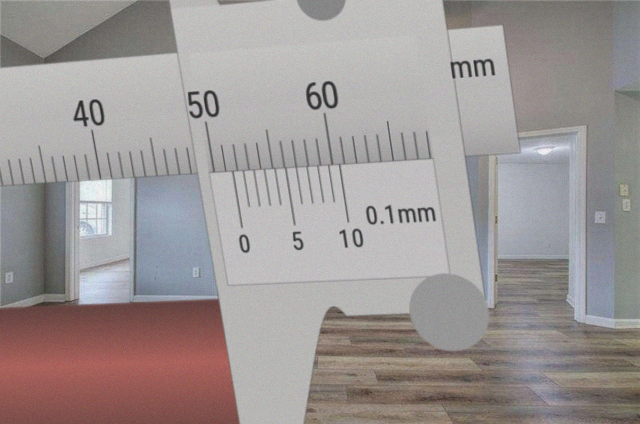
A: 51.6 mm
